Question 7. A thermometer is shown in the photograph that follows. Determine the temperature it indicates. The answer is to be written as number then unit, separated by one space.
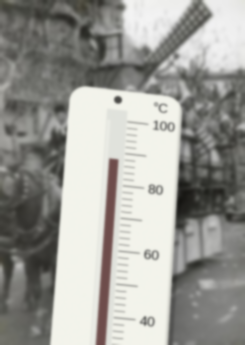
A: 88 °C
